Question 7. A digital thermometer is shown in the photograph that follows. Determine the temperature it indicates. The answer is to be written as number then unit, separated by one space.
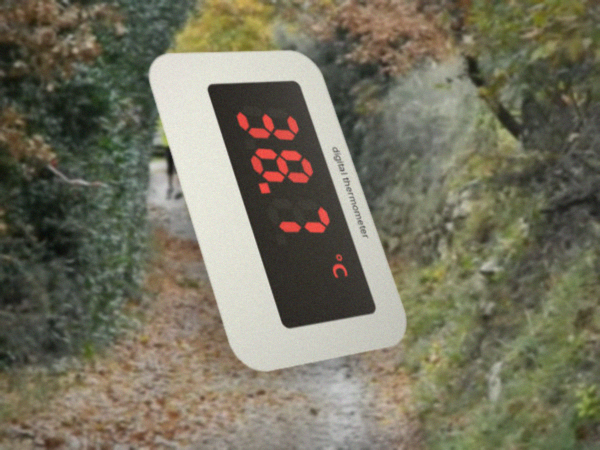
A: 38.7 °C
